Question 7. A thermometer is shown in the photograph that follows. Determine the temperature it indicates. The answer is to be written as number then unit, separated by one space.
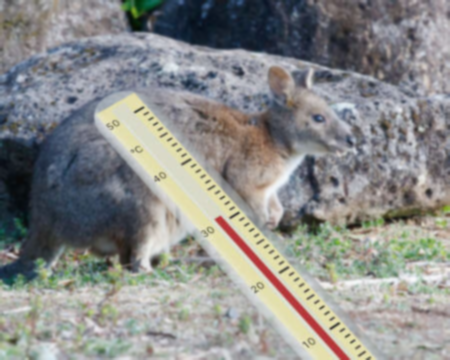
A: 31 °C
